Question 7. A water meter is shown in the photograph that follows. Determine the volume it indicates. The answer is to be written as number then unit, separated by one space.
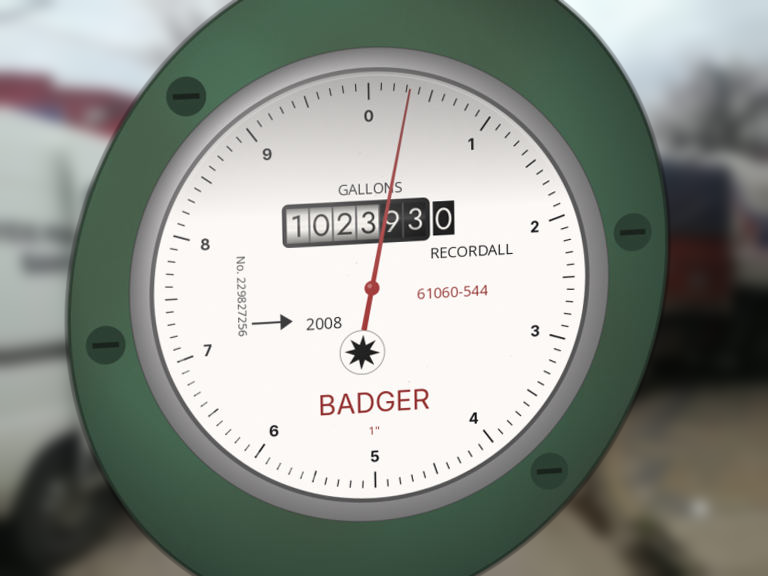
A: 1023930.3 gal
